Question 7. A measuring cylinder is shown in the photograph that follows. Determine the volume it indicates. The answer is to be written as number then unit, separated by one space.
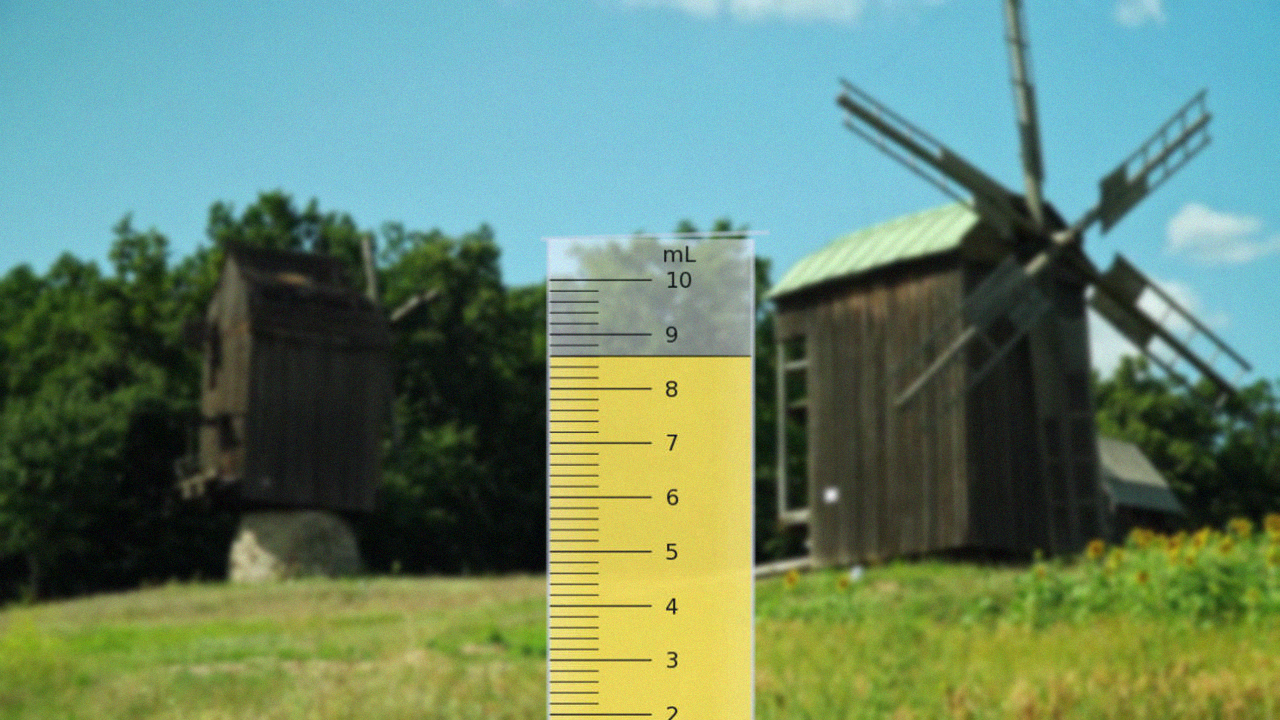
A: 8.6 mL
